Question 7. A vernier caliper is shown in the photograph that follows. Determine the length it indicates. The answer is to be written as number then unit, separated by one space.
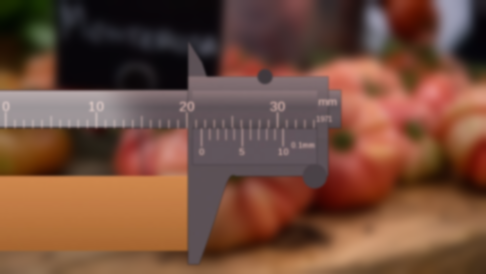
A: 21.6 mm
